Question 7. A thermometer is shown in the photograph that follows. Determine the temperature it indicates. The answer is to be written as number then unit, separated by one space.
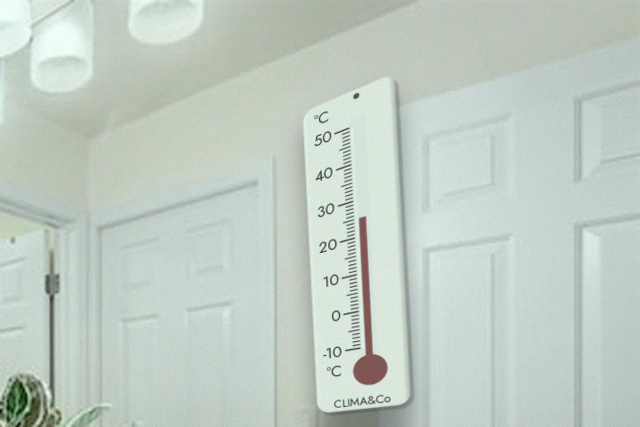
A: 25 °C
